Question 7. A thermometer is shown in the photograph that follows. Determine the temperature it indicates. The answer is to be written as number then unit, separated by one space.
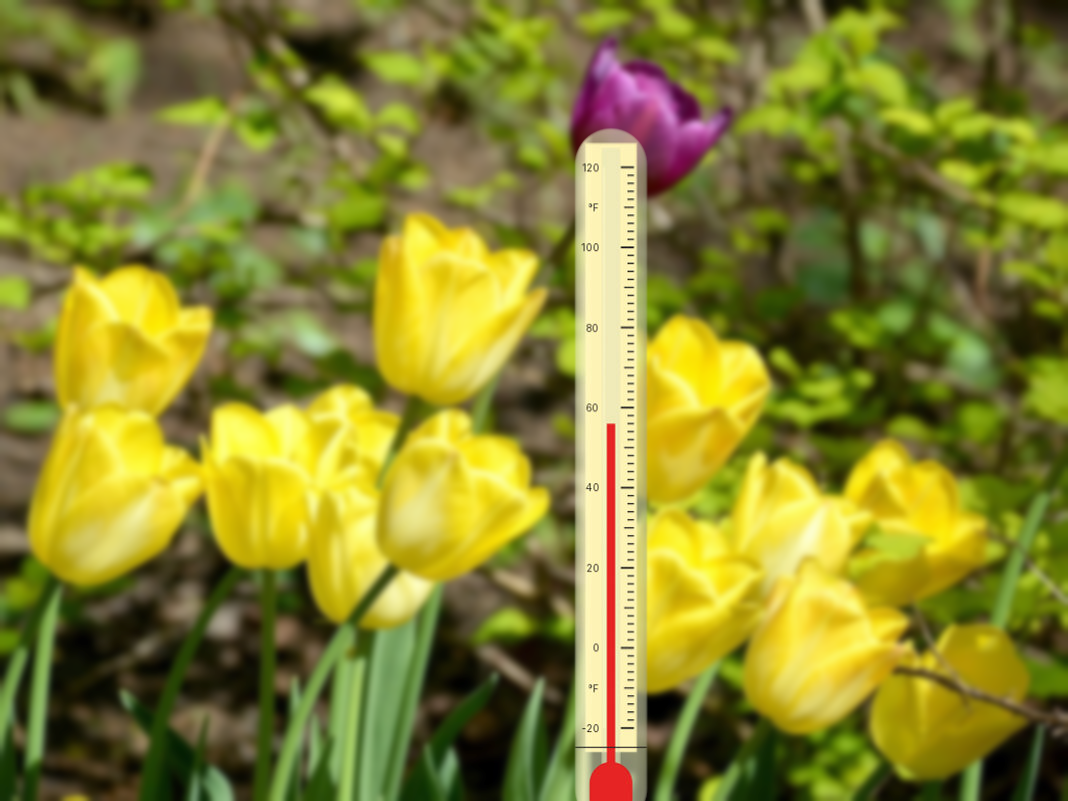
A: 56 °F
